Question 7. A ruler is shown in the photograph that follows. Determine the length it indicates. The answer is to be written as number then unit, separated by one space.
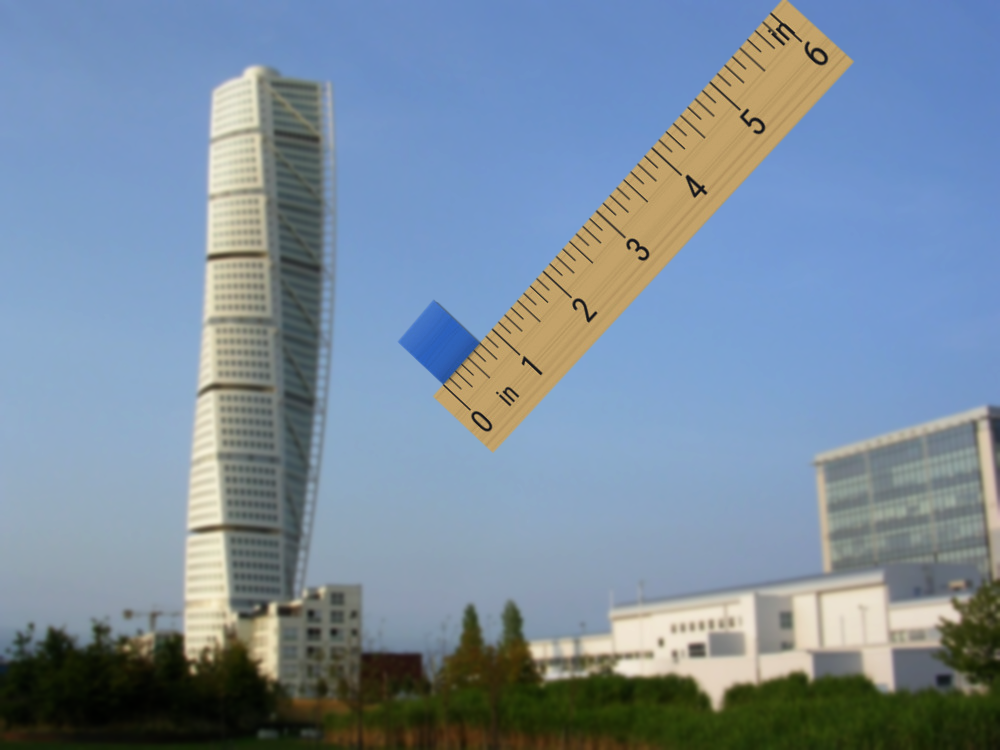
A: 0.75 in
